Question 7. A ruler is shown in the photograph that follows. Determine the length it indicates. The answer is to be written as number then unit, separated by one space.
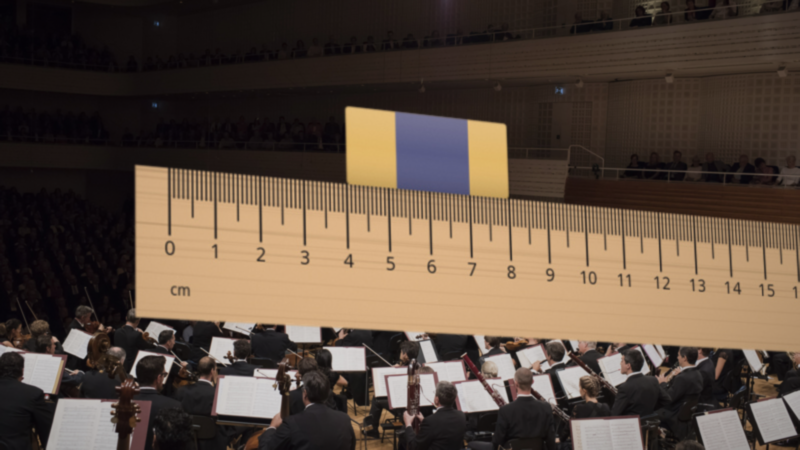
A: 4 cm
